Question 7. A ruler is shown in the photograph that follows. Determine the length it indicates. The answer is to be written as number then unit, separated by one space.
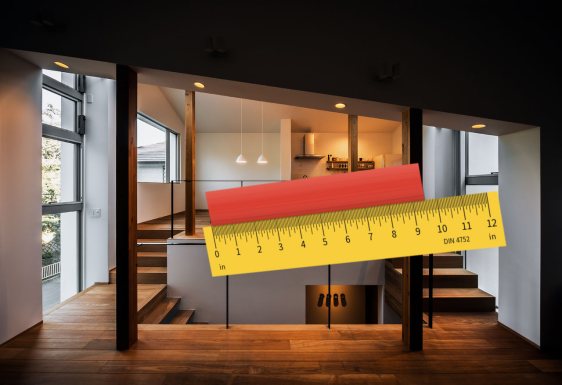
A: 9.5 in
